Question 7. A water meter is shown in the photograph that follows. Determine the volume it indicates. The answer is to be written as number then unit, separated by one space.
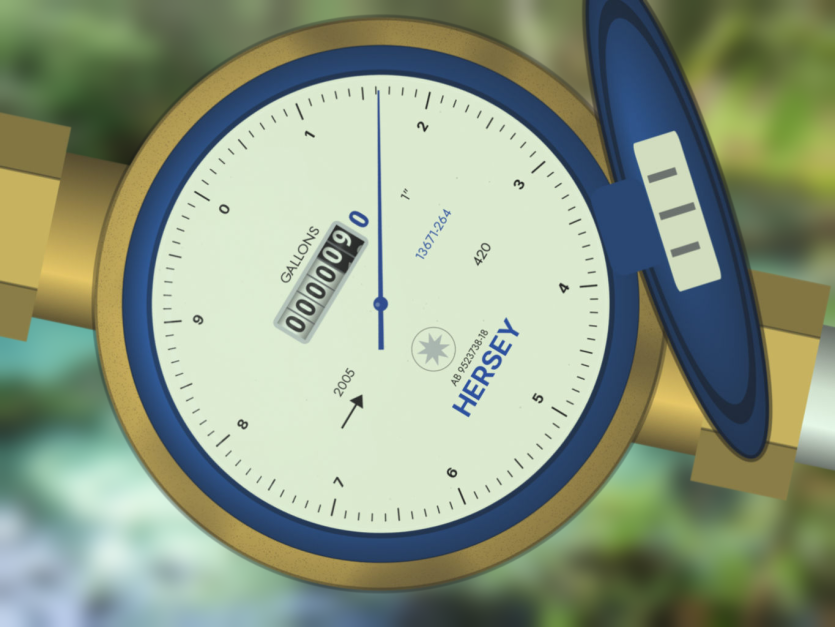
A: 91.6 gal
